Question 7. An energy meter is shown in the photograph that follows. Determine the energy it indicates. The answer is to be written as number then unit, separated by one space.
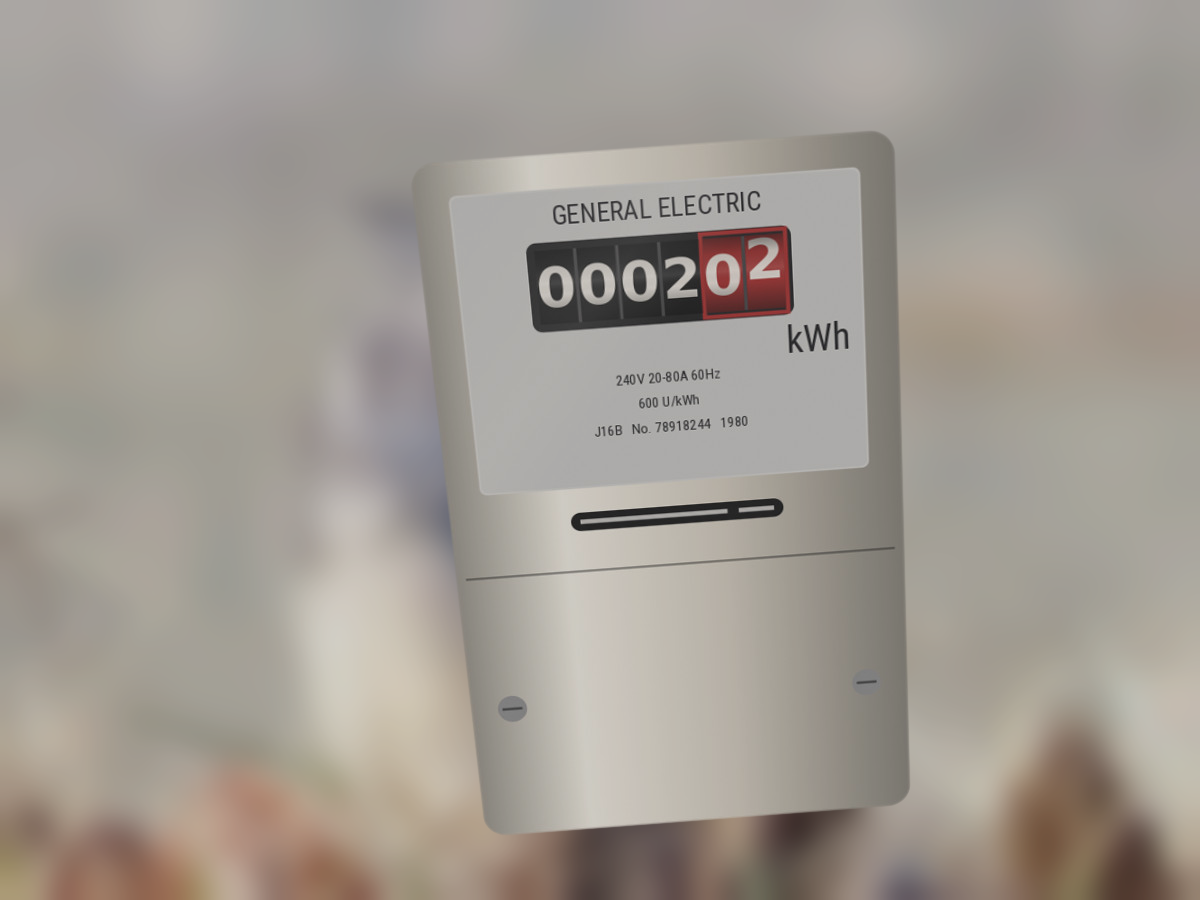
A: 2.02 kWh
